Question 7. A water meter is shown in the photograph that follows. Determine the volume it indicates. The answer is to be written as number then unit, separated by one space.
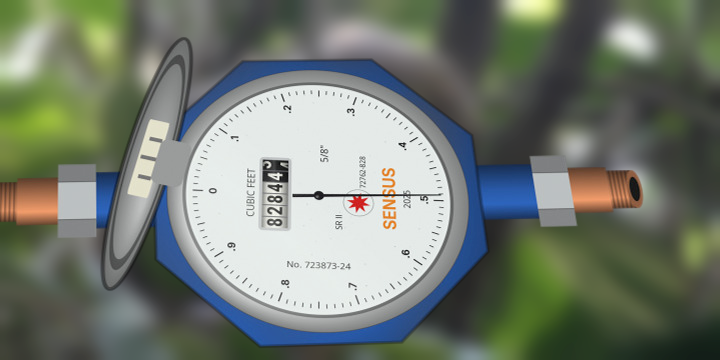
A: 828443.49 ft³
